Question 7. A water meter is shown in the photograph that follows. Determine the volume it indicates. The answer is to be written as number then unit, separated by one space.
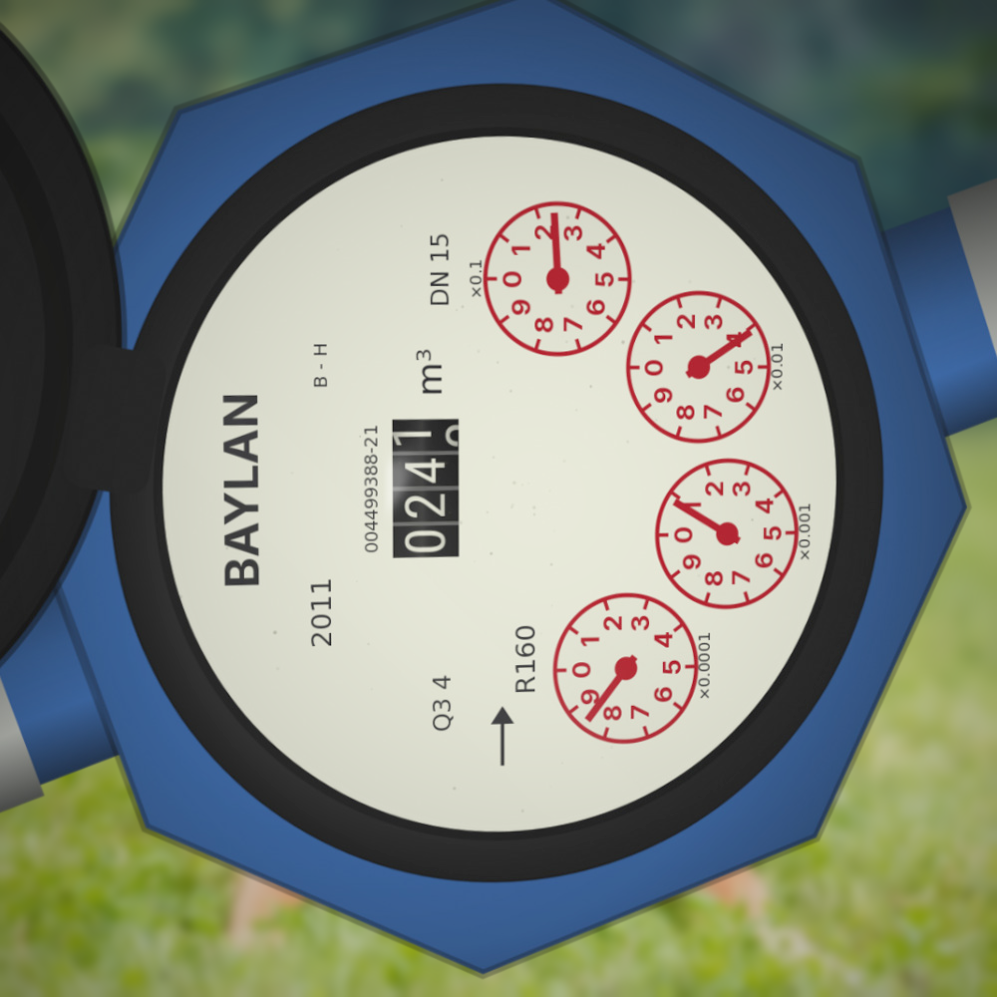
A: 241.2408 m³
